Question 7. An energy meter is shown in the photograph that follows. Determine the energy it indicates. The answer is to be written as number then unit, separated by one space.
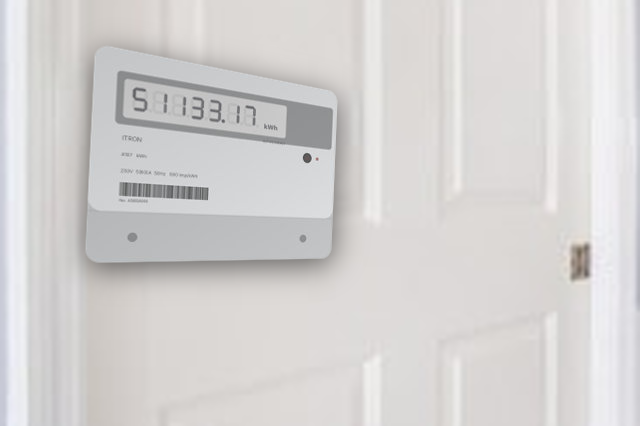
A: 51133.17 kWh
